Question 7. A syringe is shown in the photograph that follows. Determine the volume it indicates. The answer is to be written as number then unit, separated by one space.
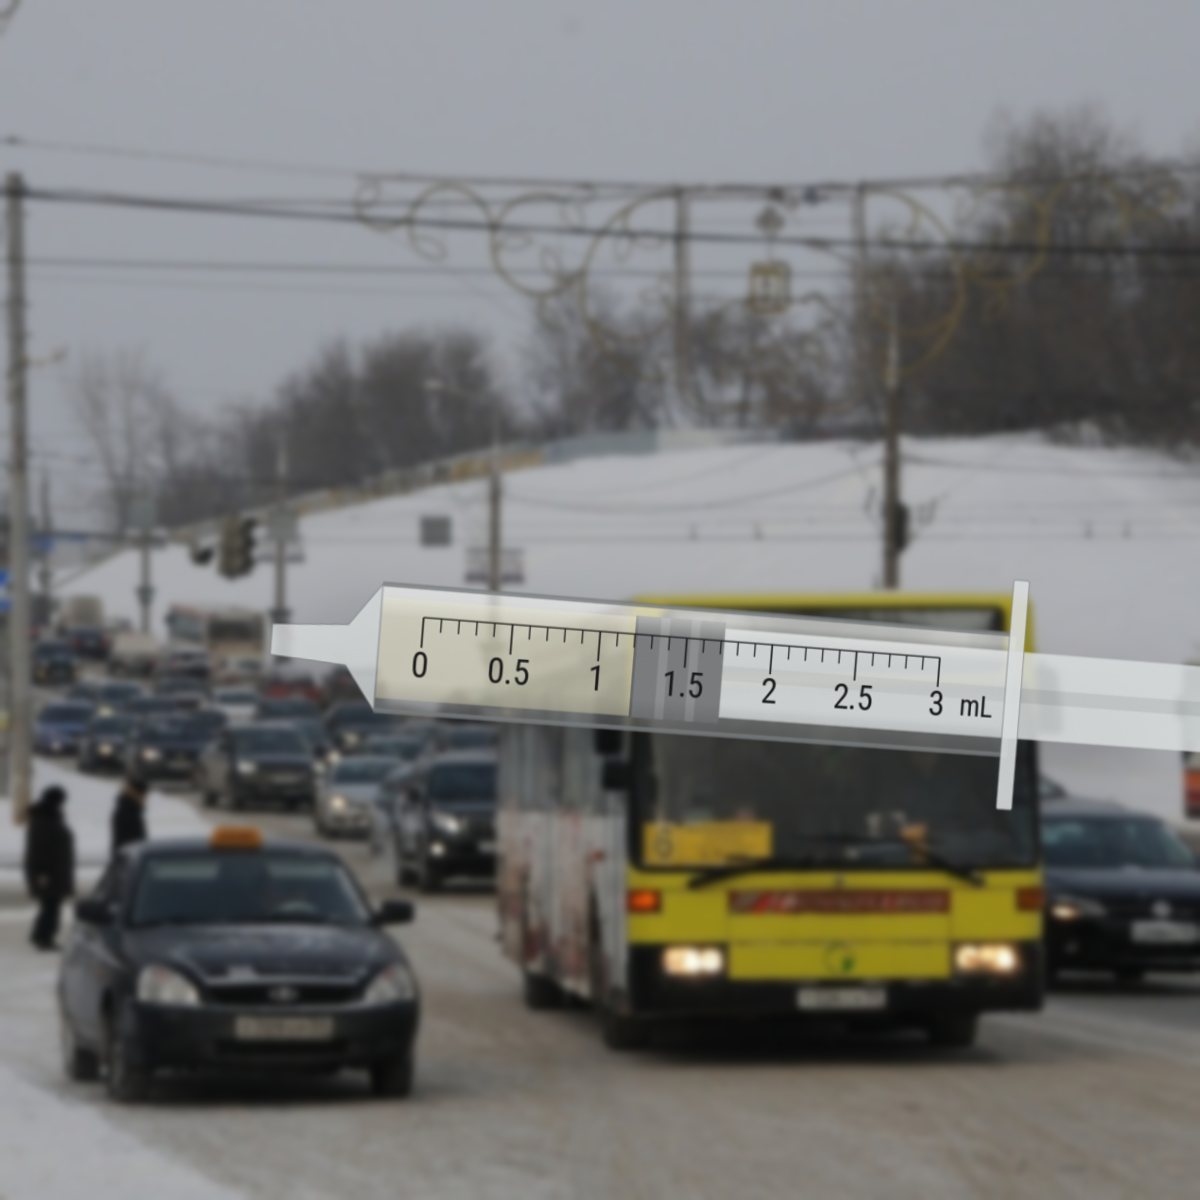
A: 1.2 mL
